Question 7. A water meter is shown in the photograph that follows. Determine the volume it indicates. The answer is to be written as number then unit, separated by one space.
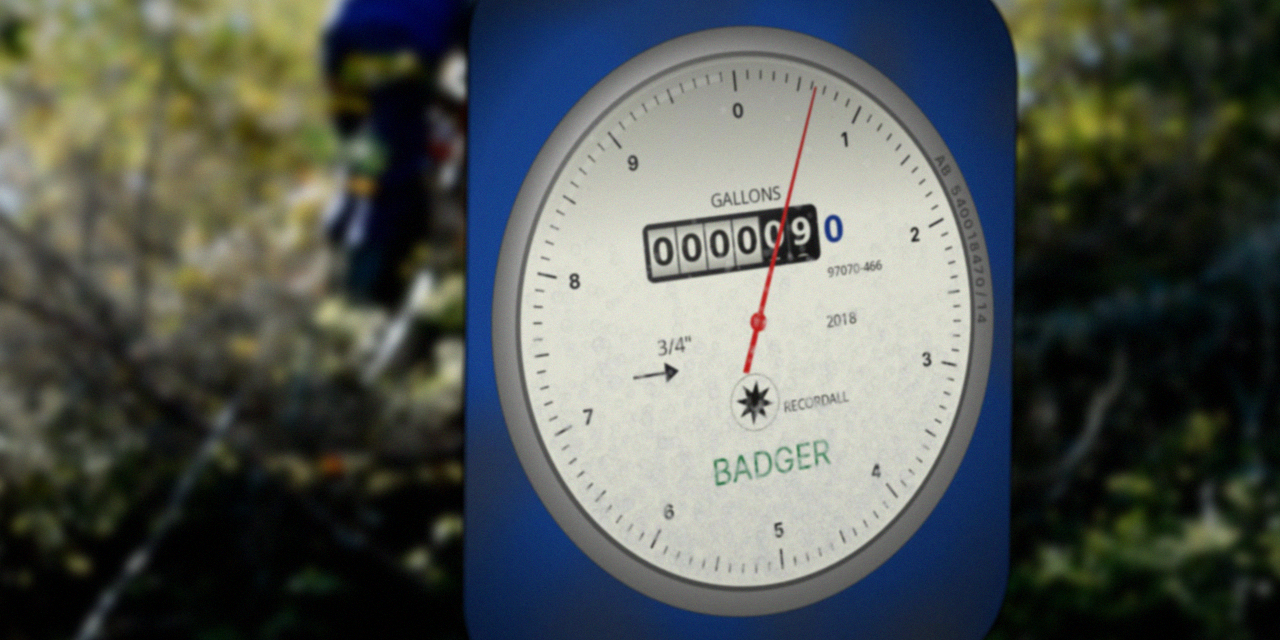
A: 90.6 gal
